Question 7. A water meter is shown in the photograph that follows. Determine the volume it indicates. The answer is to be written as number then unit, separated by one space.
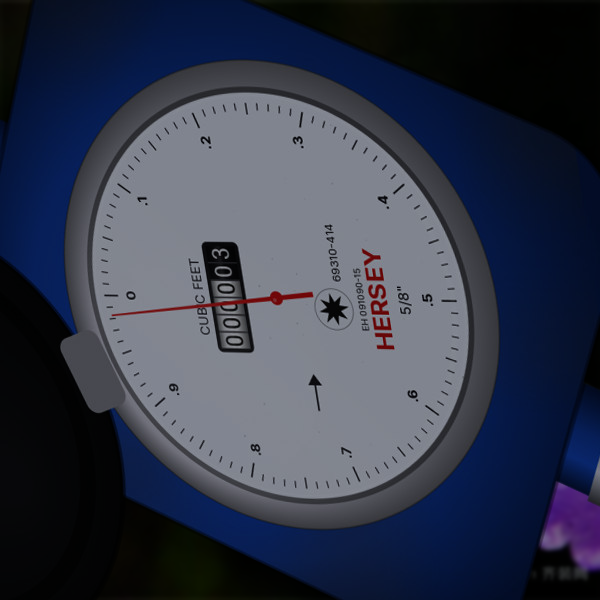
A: 2.98 ft³
